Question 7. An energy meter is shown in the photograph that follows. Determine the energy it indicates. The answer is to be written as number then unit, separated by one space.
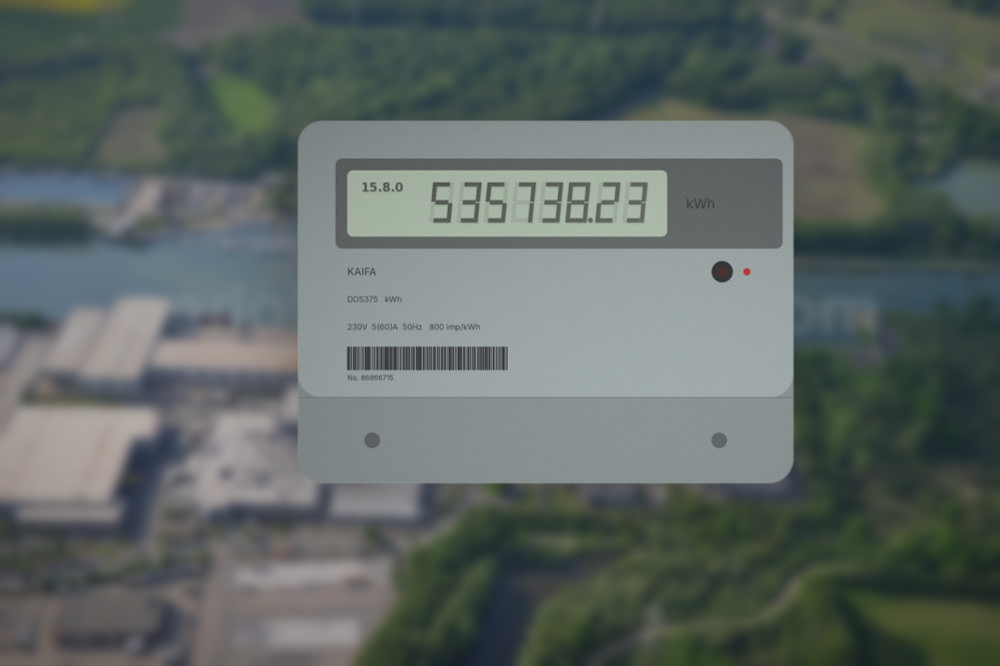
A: 535738.23 kWh
